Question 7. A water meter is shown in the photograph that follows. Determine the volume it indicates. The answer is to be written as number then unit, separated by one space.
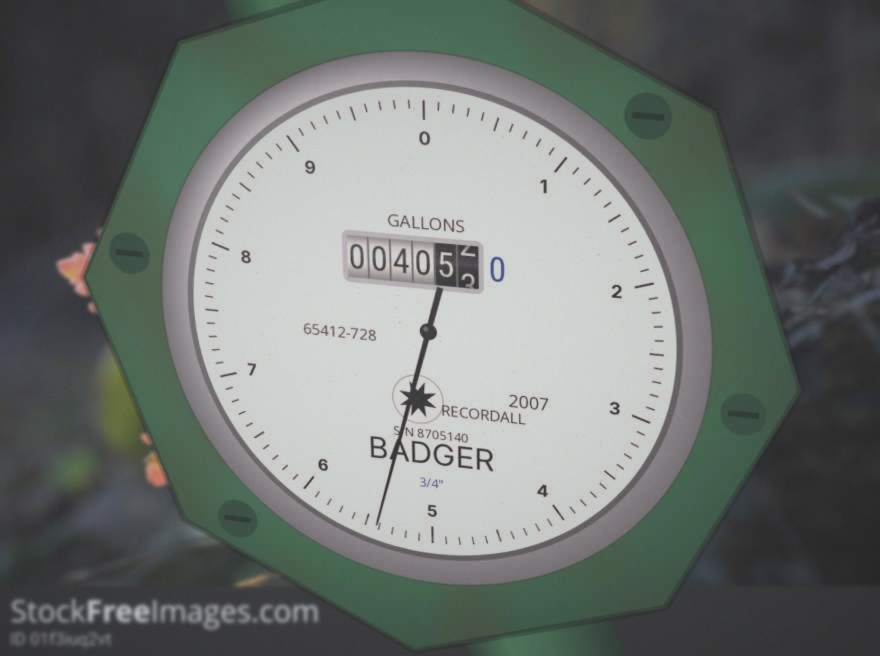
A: 40525.4 gal
